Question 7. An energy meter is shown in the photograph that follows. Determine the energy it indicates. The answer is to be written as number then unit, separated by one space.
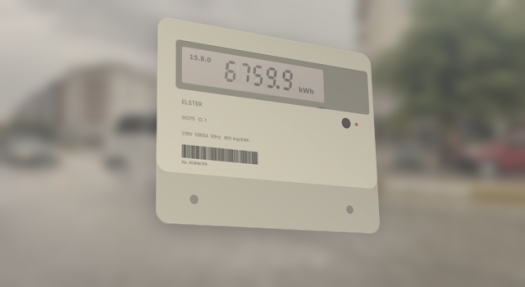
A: 6759.9 kWh
